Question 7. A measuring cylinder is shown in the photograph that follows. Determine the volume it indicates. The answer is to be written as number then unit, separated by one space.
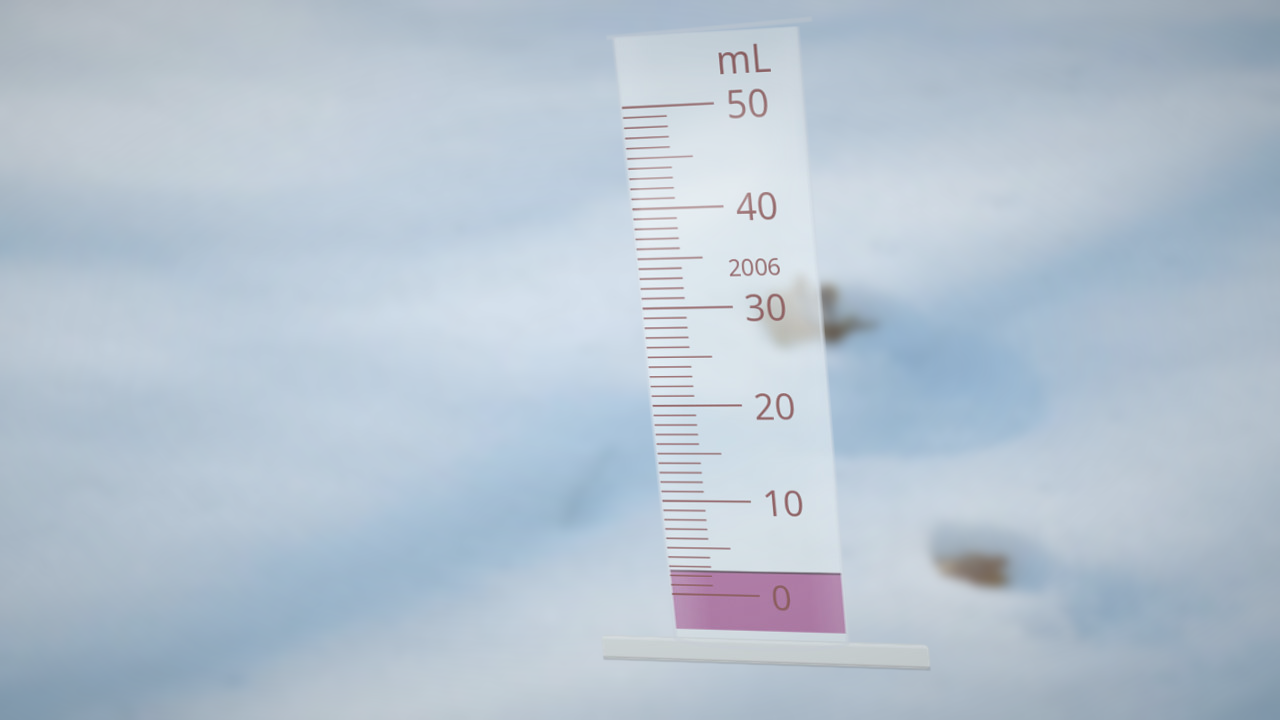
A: 2.5 mL
